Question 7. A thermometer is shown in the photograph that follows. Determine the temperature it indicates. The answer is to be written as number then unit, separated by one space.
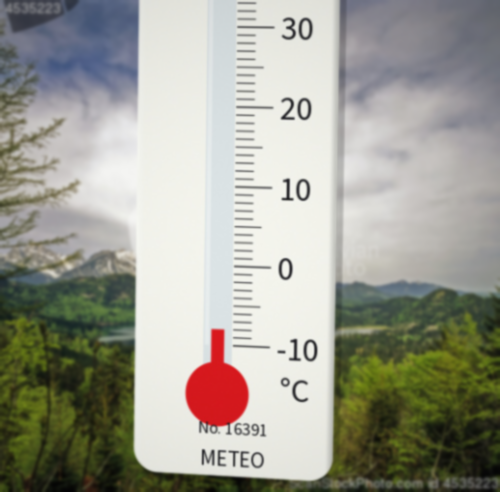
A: -8 °C
